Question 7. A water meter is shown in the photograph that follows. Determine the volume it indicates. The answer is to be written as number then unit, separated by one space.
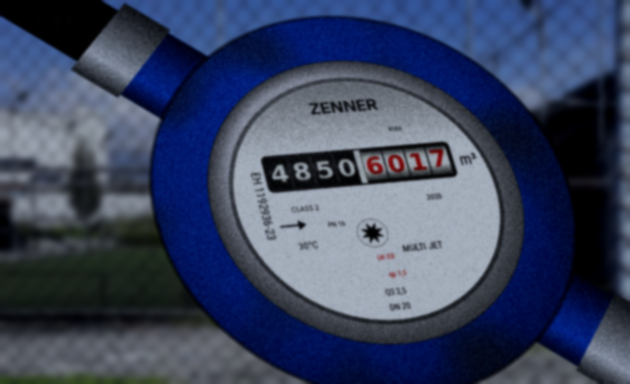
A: 4850.6017 m³
